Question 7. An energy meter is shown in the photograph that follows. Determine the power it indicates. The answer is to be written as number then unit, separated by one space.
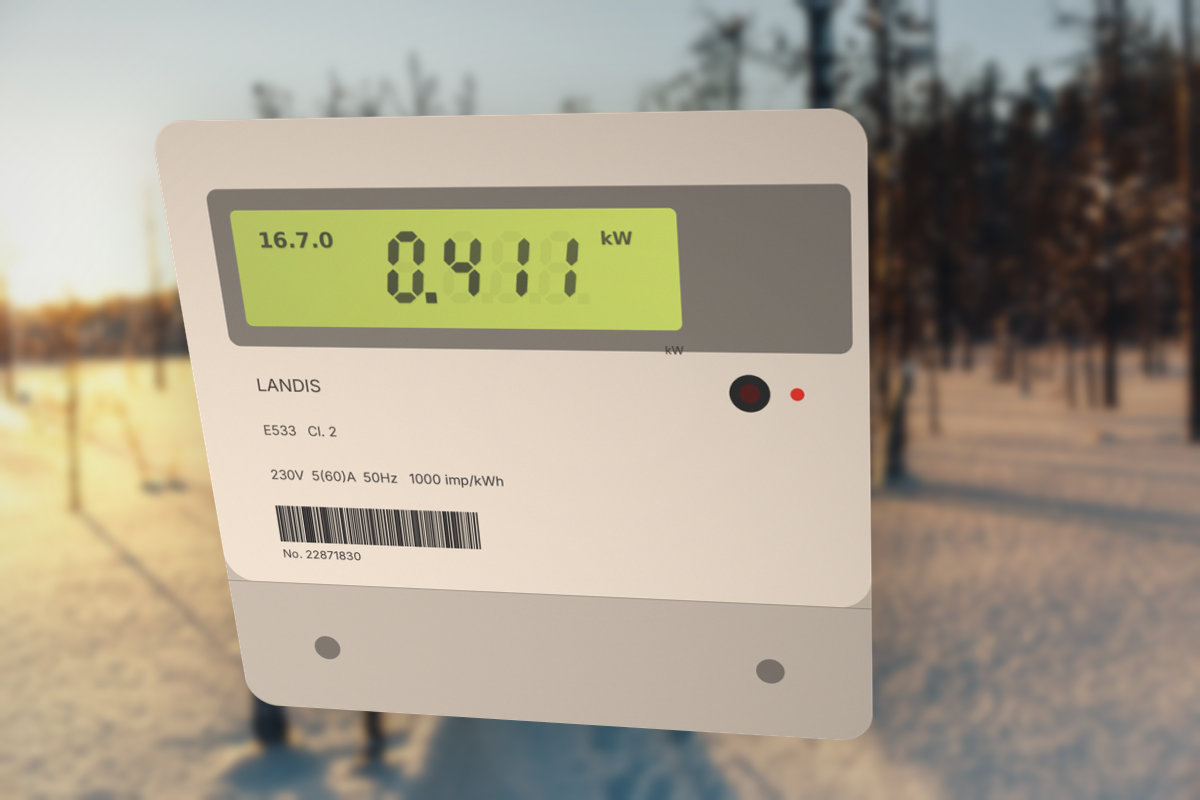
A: 0.411 kW
